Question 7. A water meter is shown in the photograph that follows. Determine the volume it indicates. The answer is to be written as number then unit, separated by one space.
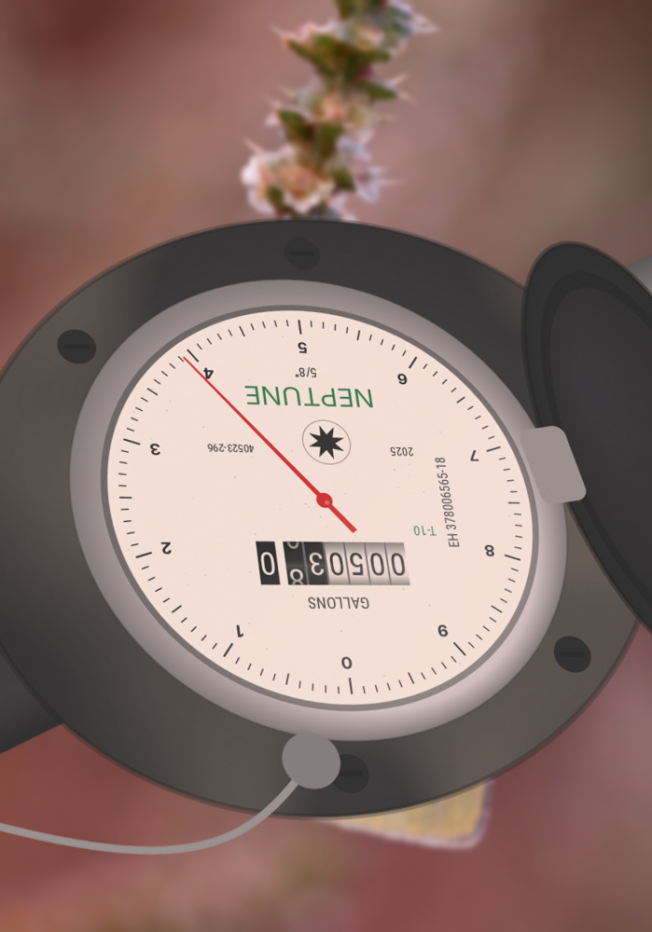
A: 50383.9 gal
